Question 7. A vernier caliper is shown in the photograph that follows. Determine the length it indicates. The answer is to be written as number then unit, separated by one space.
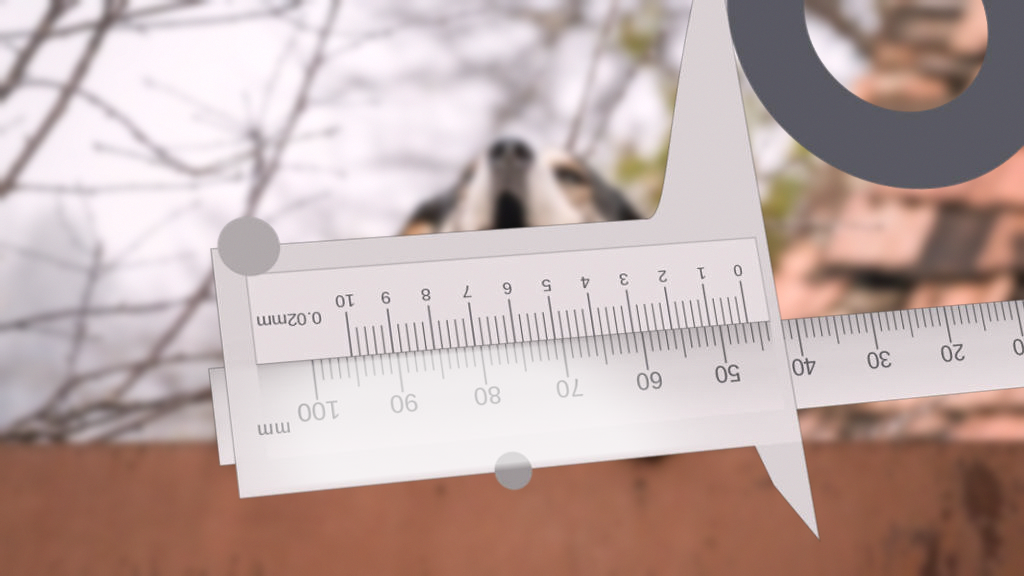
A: 46.4 mm
